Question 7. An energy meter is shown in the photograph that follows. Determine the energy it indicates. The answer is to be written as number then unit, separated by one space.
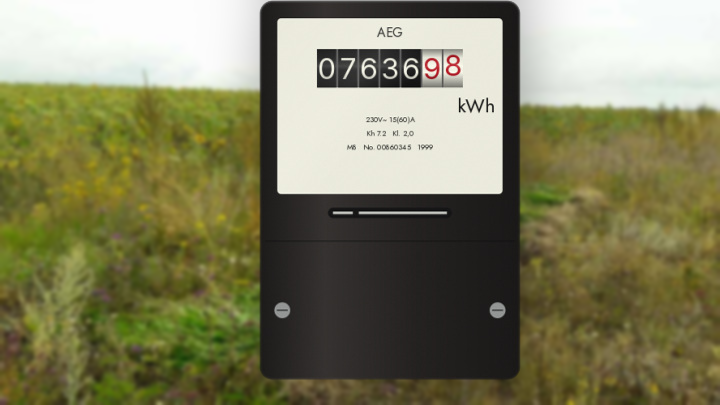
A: 7636.98 kWh
